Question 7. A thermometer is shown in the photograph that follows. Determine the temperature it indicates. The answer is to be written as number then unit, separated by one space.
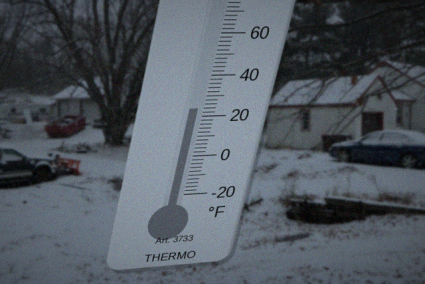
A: 24 °F
